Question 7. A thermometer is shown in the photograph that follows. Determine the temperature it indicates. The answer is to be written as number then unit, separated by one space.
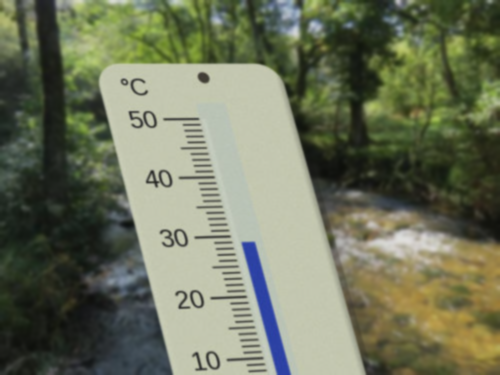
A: 29 °C
